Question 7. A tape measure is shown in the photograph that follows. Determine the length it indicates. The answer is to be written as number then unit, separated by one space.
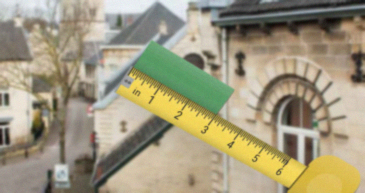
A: 3 in
